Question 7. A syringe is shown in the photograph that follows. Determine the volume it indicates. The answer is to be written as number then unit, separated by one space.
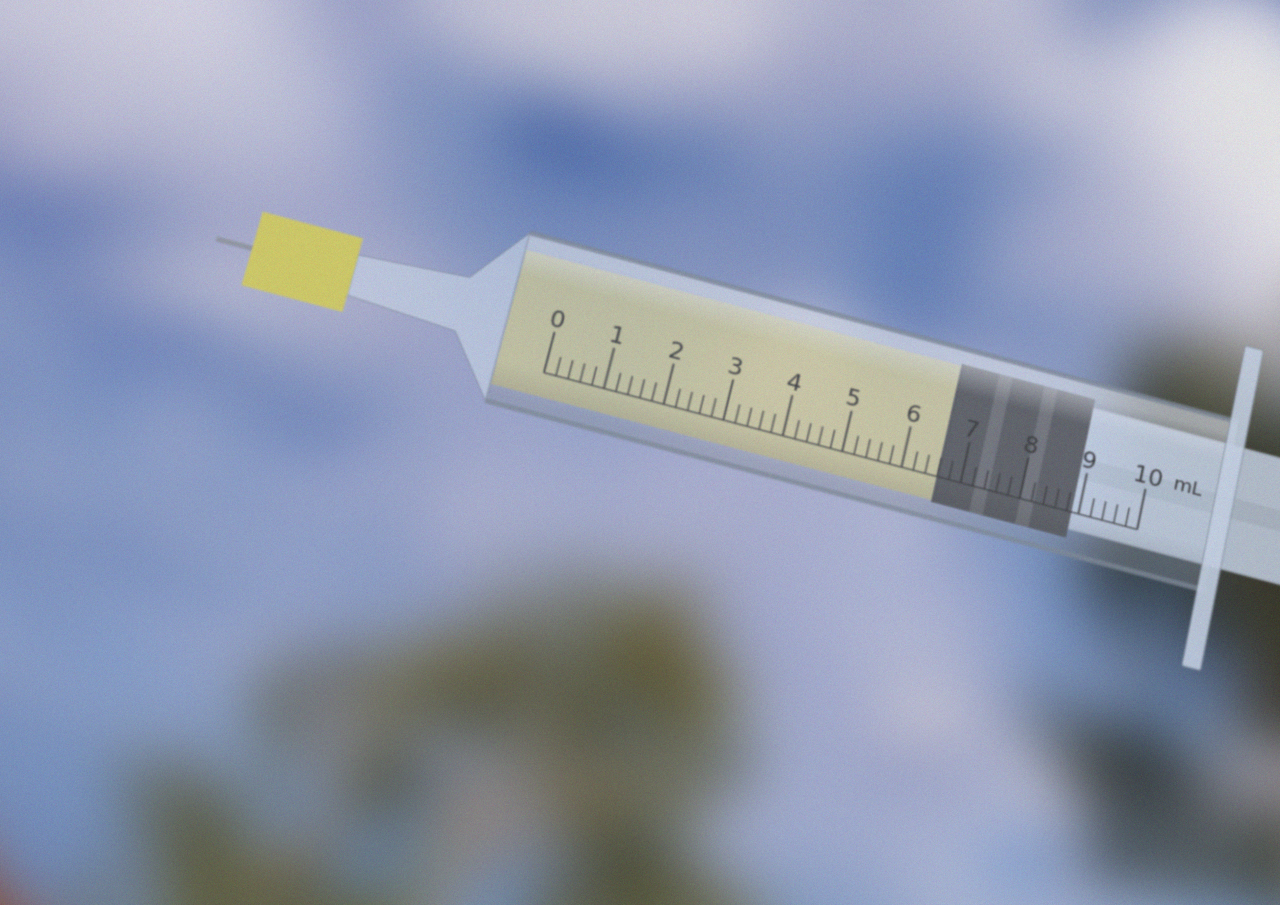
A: 6.6 mL
